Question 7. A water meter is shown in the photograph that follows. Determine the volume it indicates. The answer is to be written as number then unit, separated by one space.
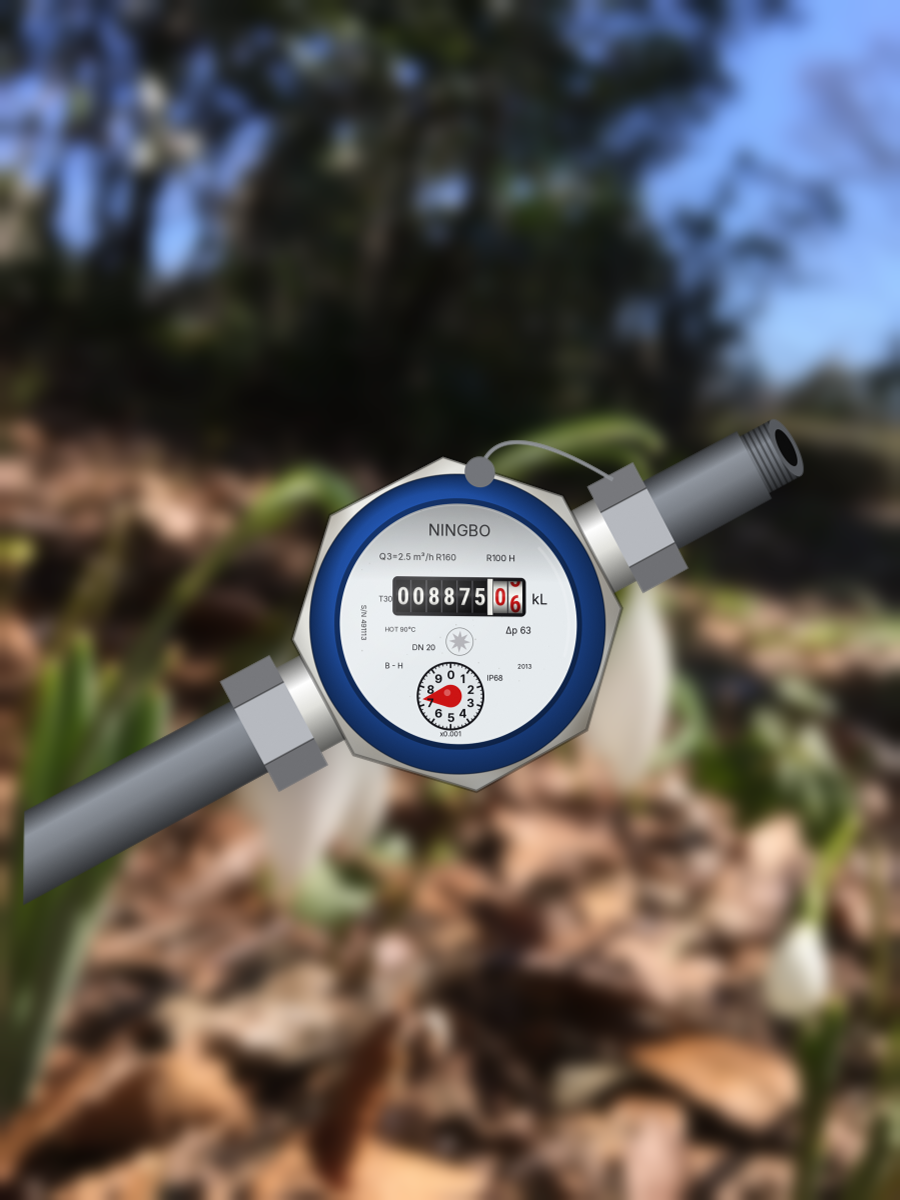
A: 8875.057 kL
